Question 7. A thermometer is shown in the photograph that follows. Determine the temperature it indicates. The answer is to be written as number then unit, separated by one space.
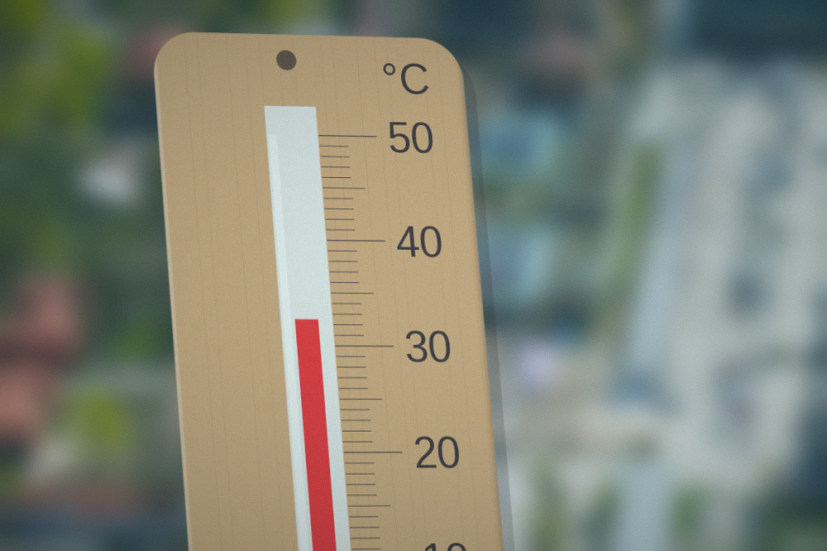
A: 32.5 °C
